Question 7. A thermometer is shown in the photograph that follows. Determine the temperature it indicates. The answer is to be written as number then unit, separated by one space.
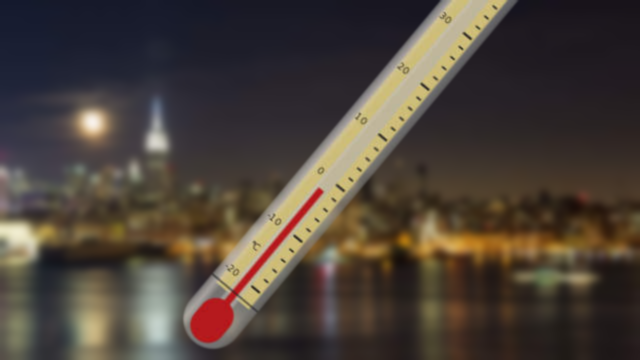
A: -2 °C
